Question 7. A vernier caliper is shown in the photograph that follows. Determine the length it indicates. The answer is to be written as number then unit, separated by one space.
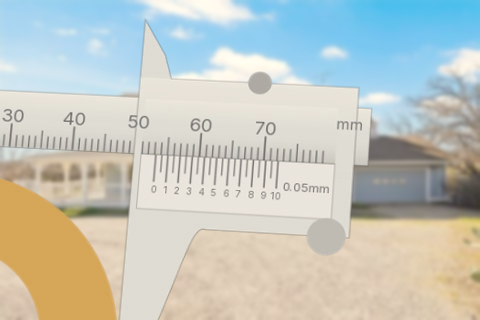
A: 53.2 mm
